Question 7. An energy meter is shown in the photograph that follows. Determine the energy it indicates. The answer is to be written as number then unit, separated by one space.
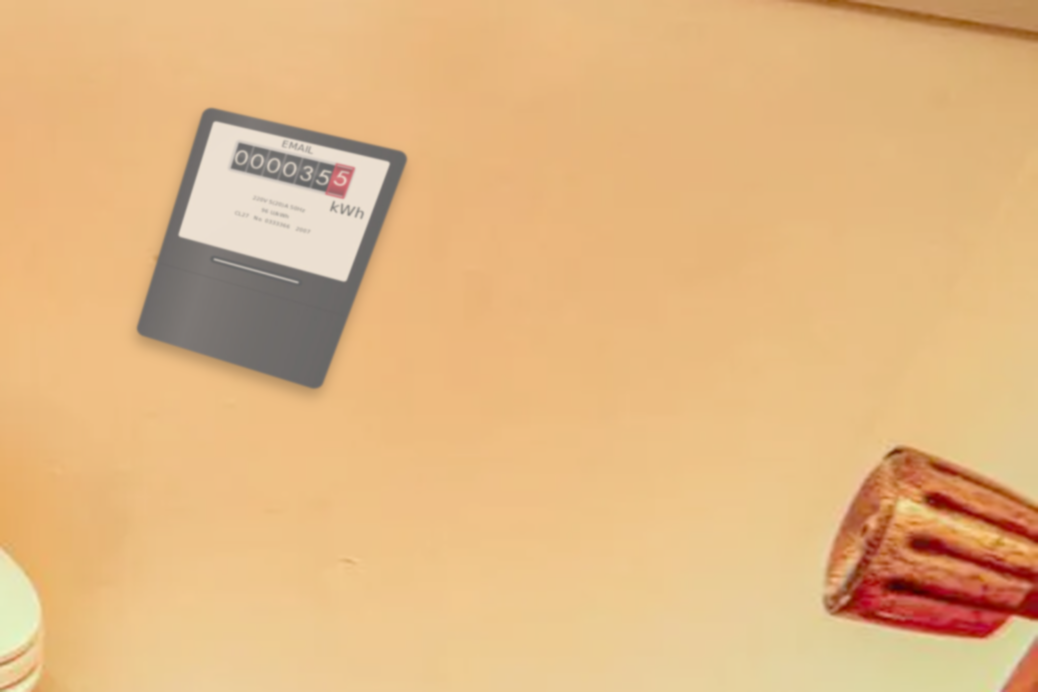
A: 35.5 kWh
